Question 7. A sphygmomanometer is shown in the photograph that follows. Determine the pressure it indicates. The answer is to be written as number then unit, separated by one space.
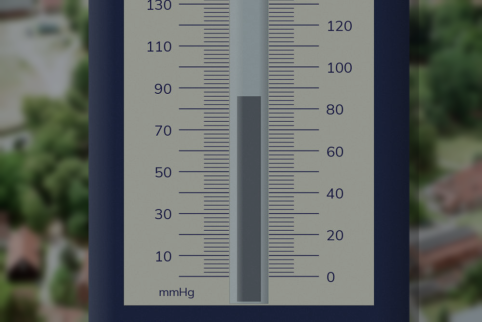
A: 86 mmHg
